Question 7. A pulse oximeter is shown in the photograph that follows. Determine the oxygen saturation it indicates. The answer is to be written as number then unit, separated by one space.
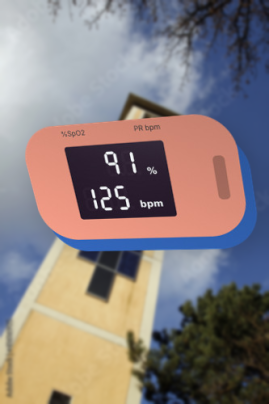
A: 91 %
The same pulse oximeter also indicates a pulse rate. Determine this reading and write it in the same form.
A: 125 bpm
